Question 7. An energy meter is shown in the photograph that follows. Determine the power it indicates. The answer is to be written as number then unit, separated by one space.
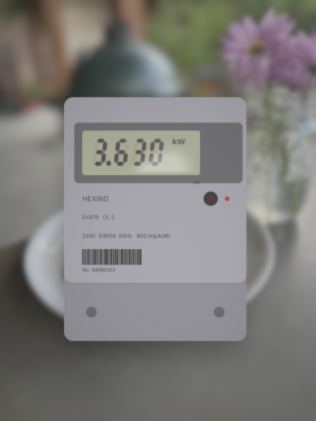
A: 3.630 kW
